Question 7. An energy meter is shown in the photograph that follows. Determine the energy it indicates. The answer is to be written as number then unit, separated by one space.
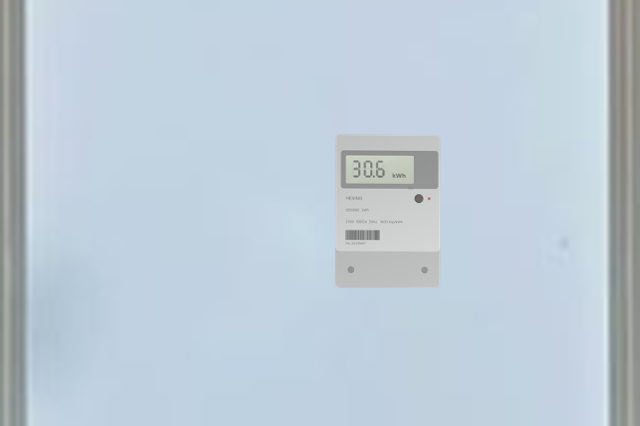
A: 30.6 kWh
